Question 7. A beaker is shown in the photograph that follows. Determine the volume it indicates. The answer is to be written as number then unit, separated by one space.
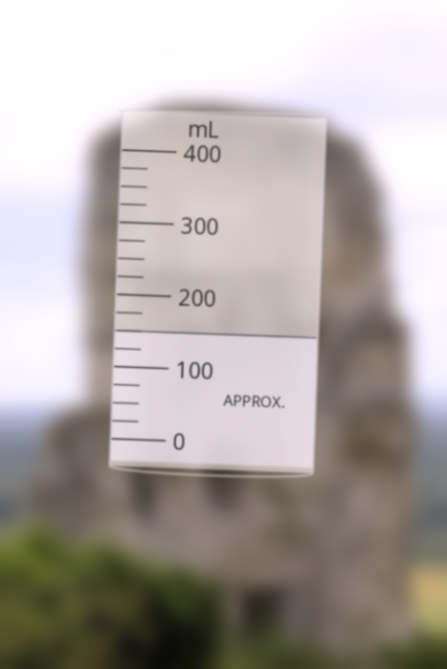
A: 150 mL
